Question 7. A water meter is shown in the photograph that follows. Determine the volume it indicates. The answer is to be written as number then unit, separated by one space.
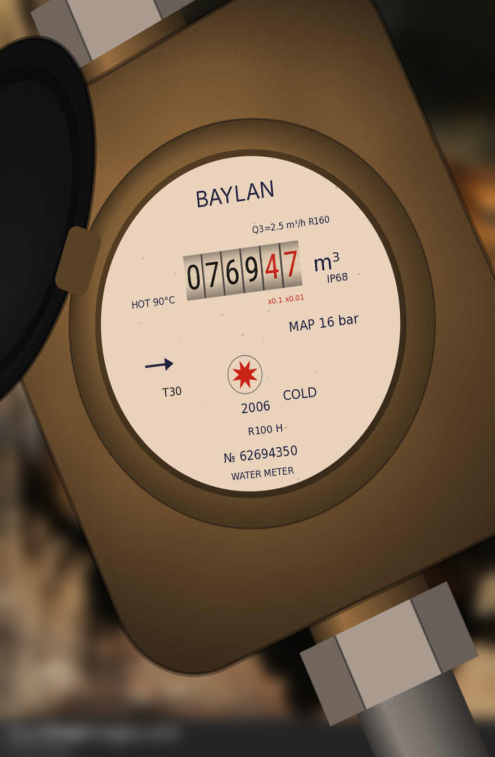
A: 769.47 m³
